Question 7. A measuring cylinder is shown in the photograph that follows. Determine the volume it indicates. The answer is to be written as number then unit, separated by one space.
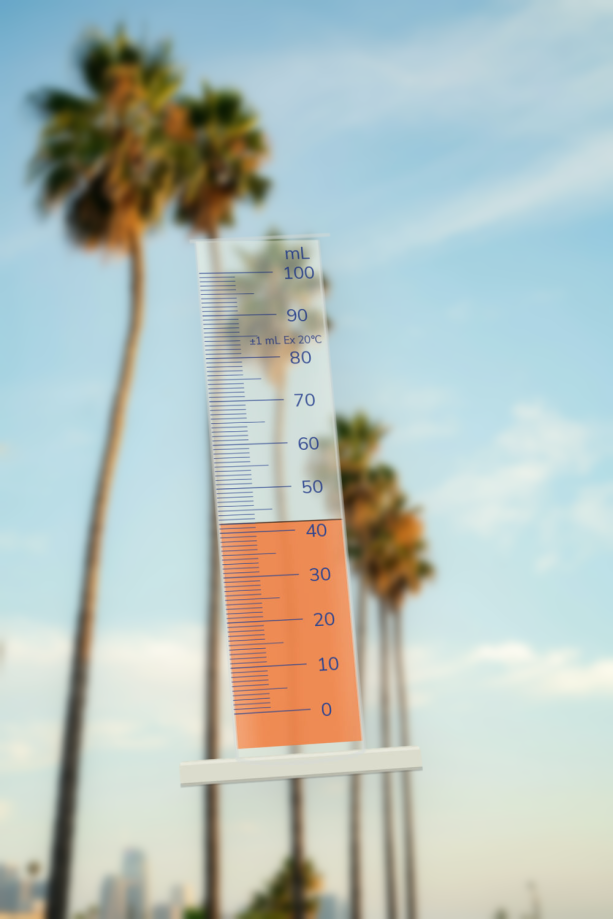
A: 42 mL
